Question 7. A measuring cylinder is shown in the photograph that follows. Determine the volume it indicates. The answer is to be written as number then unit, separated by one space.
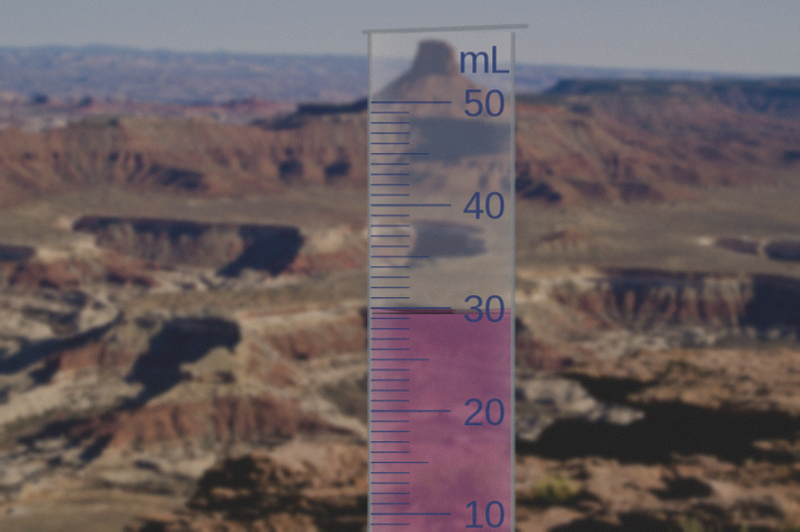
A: 29.5 mL
